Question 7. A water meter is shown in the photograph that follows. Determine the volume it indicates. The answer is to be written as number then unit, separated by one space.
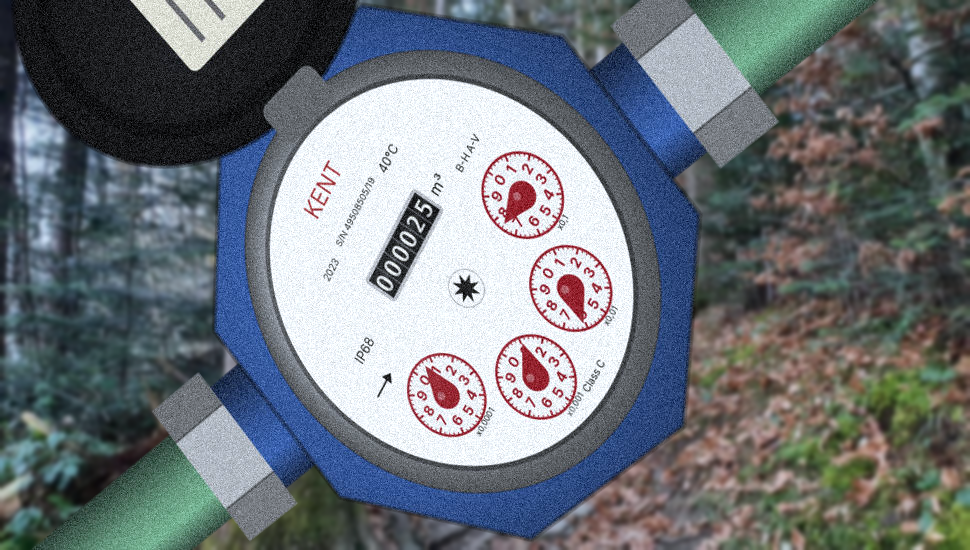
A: 25.7610 m³
